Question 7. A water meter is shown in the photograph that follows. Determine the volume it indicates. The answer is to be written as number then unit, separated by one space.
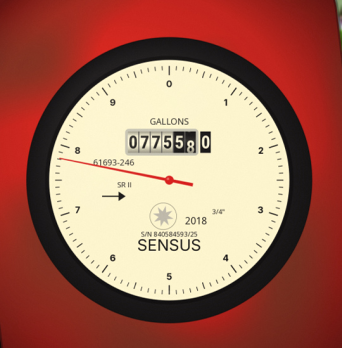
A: 775577.8 gal
